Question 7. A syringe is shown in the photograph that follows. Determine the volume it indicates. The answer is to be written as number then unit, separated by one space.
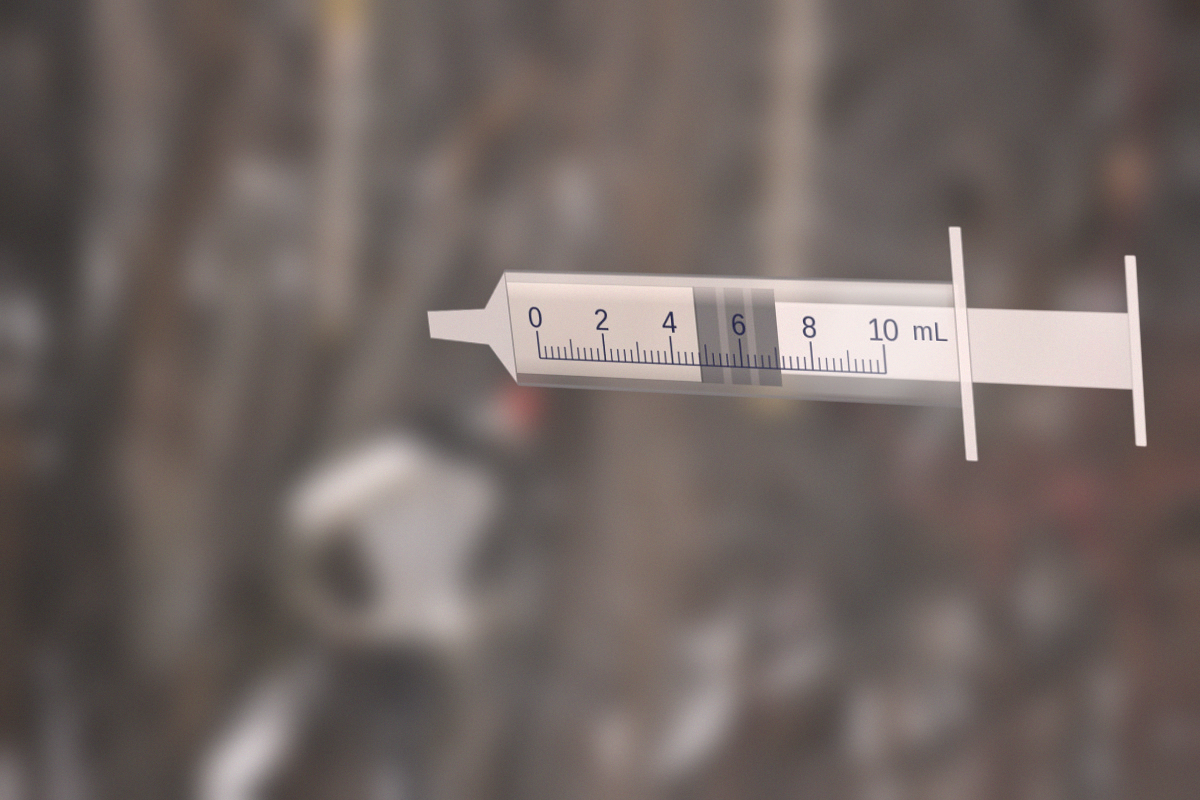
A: 4.8 mL
